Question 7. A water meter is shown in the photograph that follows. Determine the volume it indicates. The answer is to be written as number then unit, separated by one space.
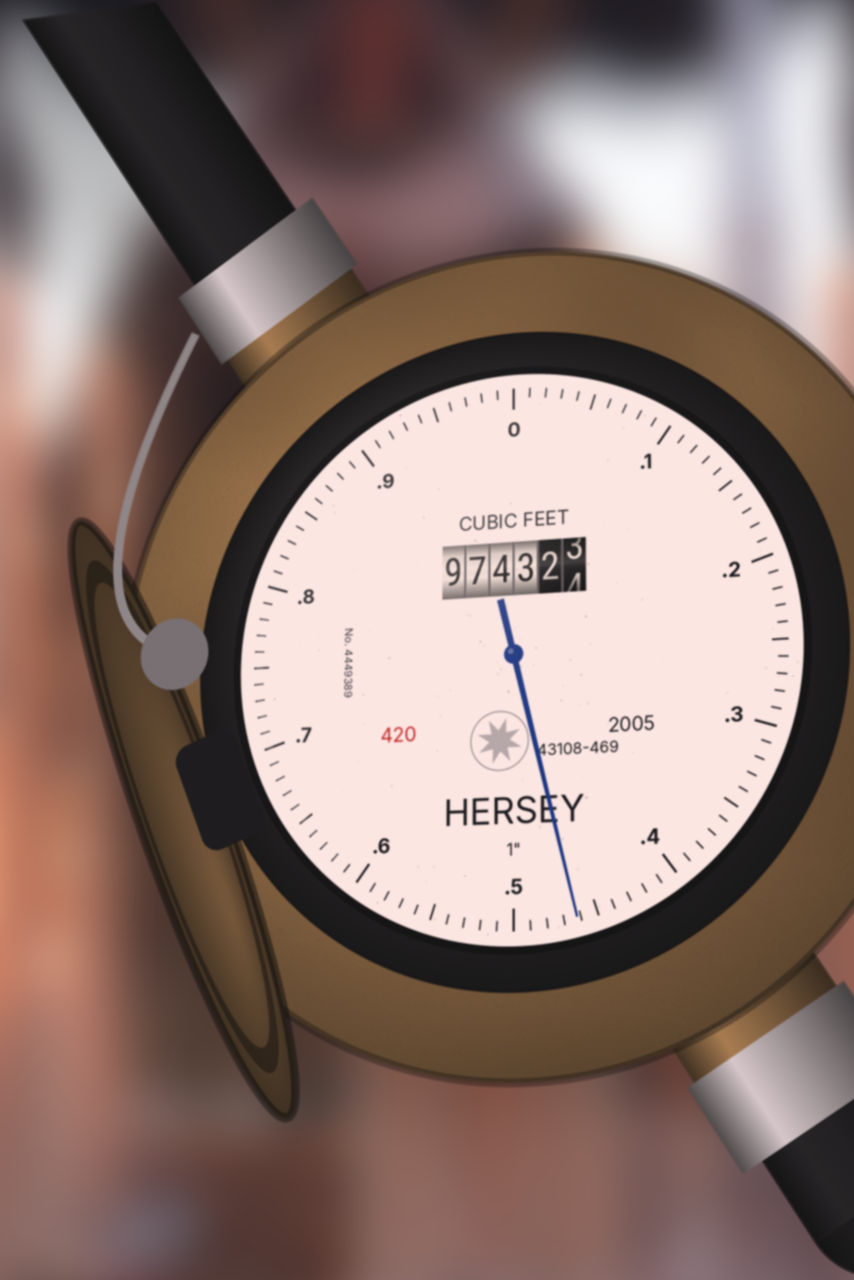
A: 974323.46 ft³
